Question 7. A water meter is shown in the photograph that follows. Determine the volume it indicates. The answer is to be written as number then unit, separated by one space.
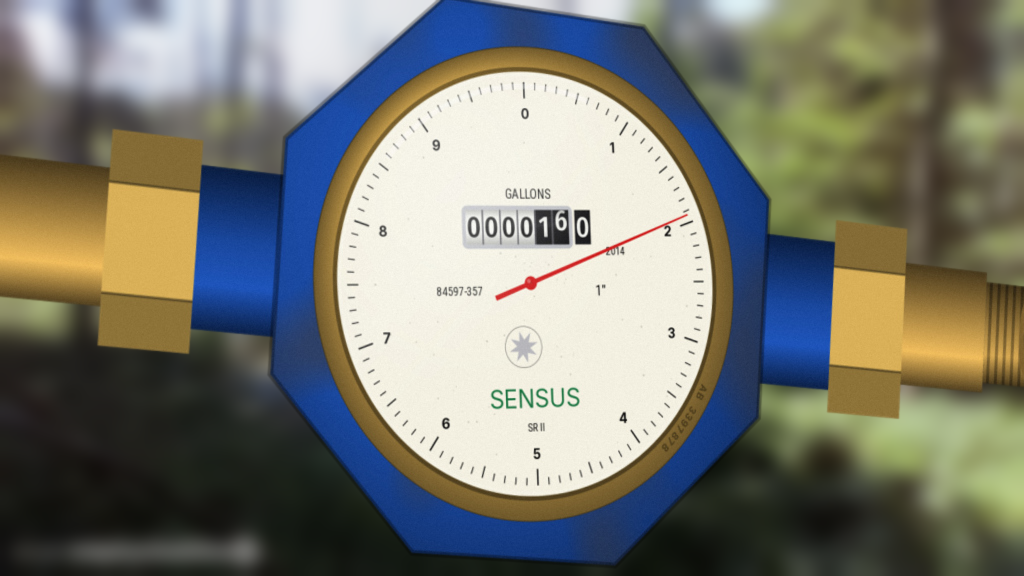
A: 161.9 gal
